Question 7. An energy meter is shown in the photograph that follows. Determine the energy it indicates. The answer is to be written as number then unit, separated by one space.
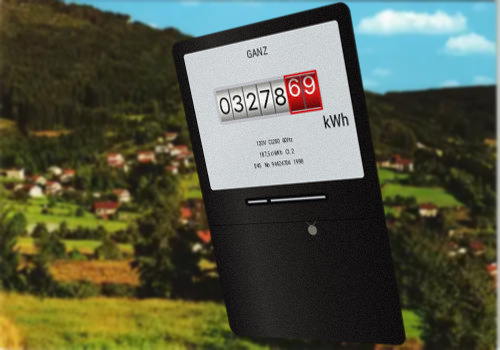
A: 3278.69 kWh
